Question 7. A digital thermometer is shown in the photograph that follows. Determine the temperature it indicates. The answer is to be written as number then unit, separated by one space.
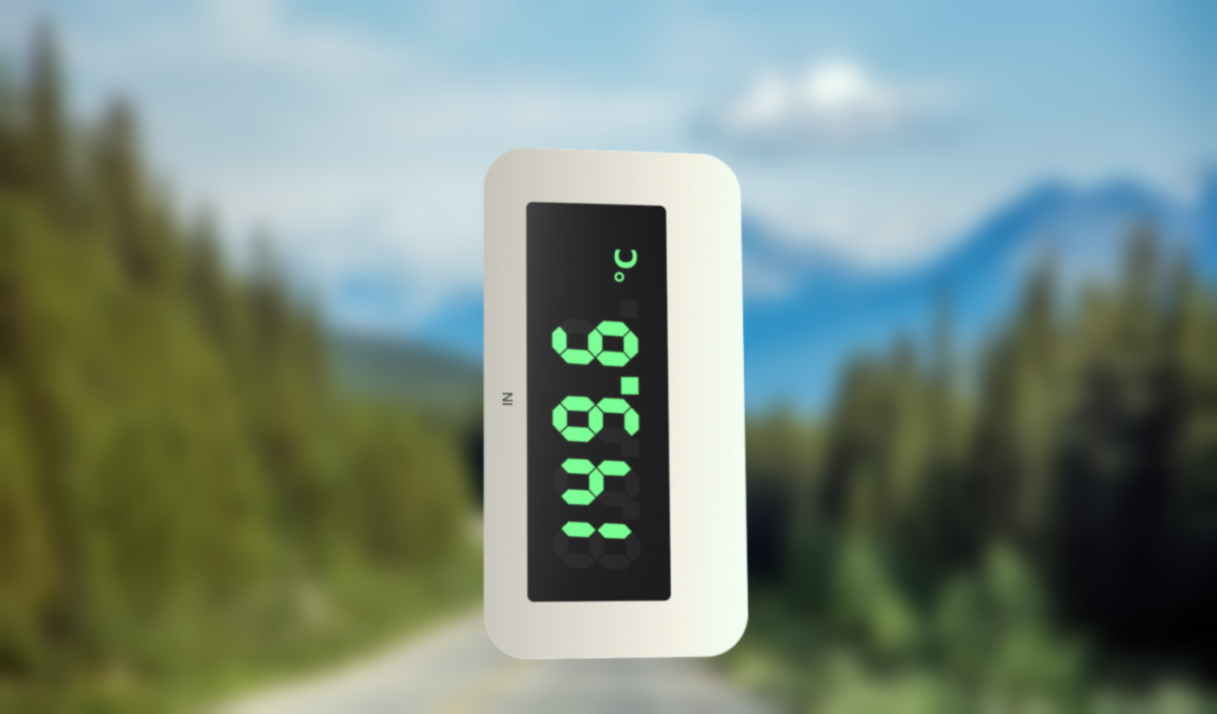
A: 149.6 °C
